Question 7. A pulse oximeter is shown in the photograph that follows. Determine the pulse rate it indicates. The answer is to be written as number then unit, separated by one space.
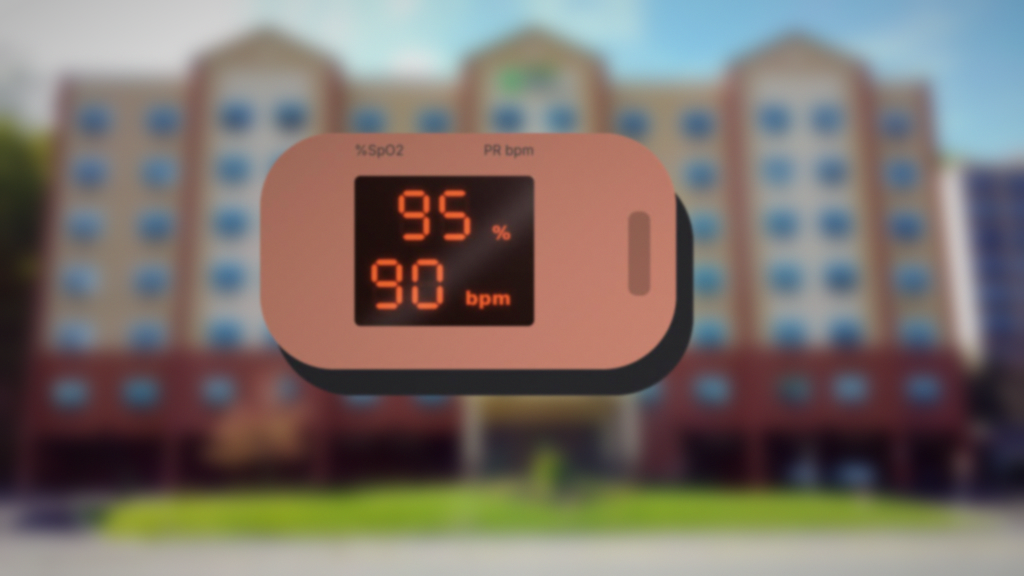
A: 90 bpm
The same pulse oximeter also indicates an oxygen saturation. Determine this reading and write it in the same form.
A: 95 %
